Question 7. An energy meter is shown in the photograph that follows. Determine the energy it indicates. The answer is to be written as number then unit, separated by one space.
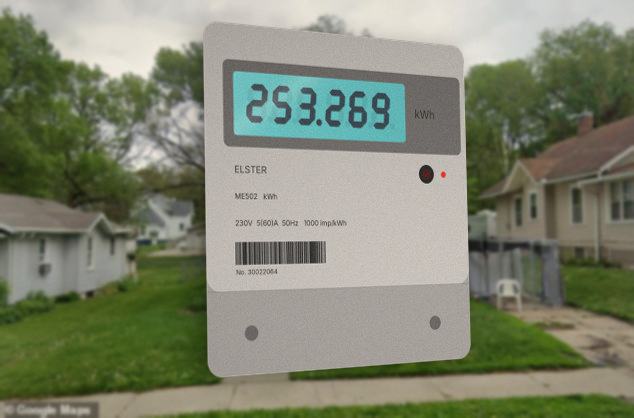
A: 253.269 kWh
